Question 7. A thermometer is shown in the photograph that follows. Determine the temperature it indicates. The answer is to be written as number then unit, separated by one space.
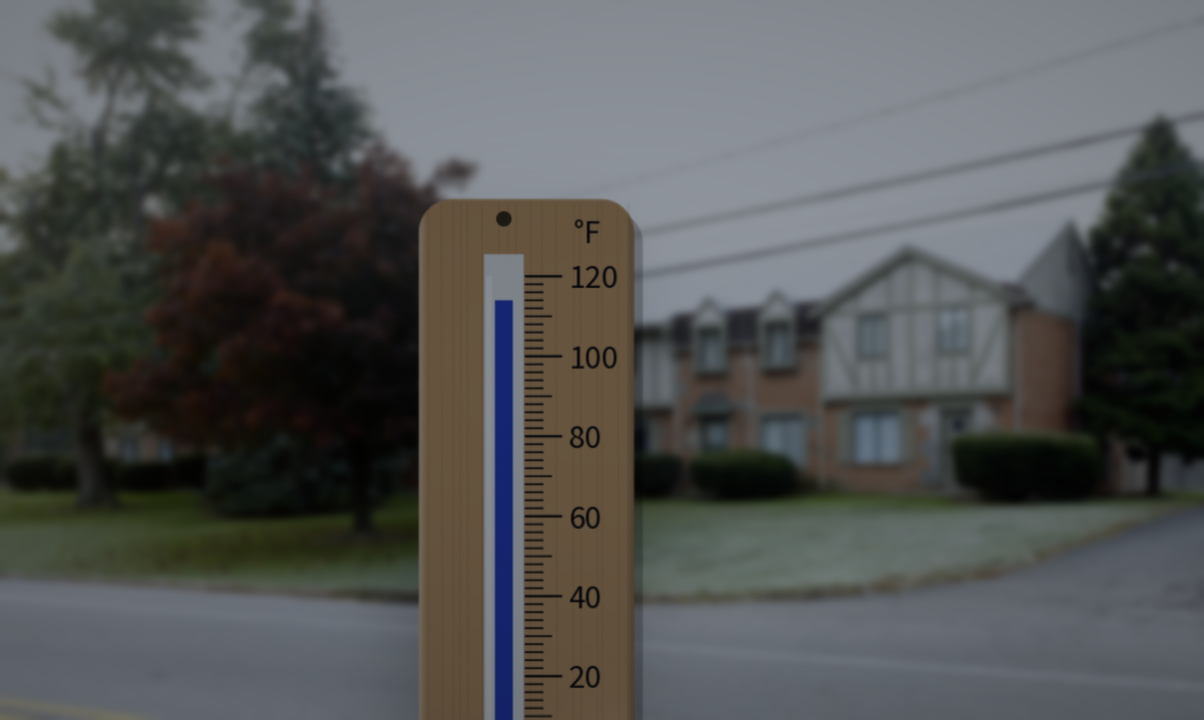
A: 114 °F
